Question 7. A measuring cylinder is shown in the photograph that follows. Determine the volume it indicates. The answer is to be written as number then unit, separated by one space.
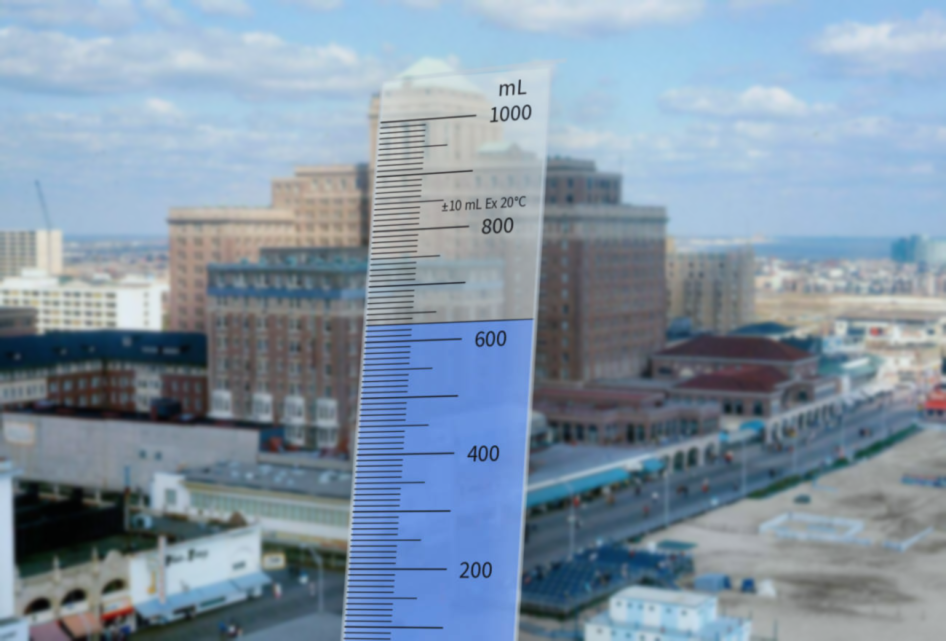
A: 630 mL
